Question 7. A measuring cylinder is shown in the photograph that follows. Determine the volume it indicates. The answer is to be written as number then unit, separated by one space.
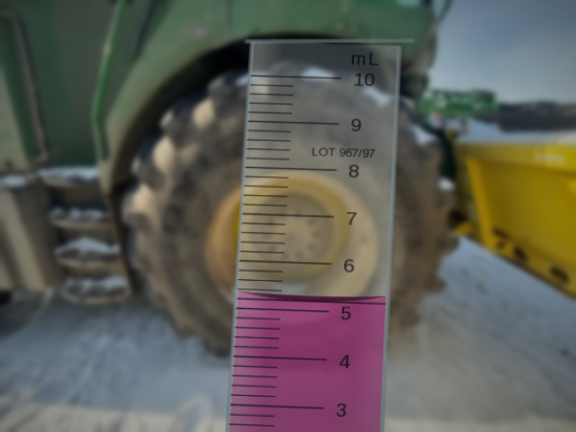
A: 5.2 mL
